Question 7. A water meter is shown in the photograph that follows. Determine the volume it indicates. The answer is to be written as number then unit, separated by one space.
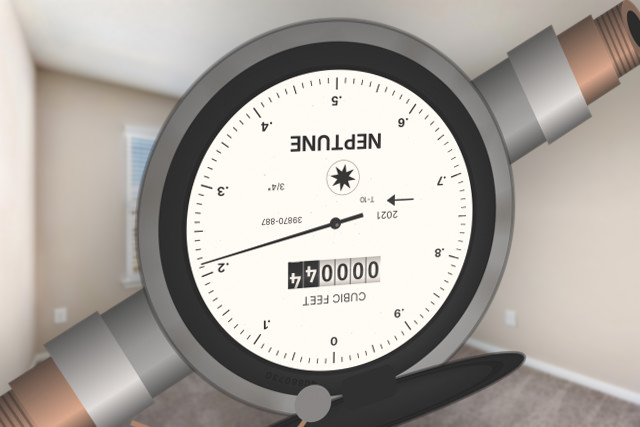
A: 44.21 ft³
